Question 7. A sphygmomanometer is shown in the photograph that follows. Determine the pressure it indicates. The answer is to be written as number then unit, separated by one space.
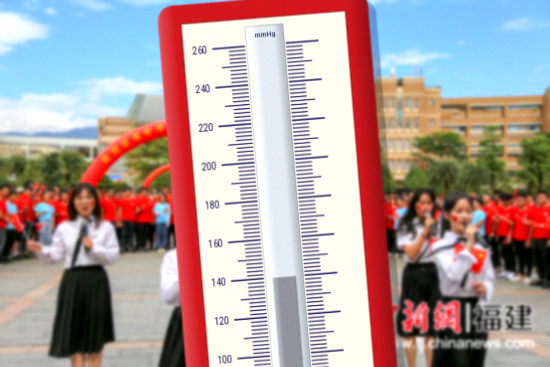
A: 140 mmHg
